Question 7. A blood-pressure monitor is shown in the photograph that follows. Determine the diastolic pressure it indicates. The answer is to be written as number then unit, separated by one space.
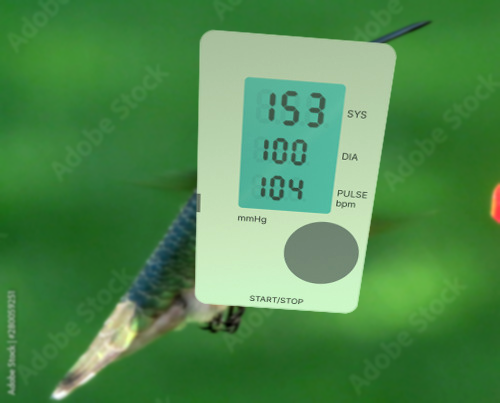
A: 100 mmHg
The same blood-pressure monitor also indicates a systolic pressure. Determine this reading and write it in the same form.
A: 153 mmHg
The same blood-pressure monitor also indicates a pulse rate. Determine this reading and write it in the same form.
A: 104 bpm
